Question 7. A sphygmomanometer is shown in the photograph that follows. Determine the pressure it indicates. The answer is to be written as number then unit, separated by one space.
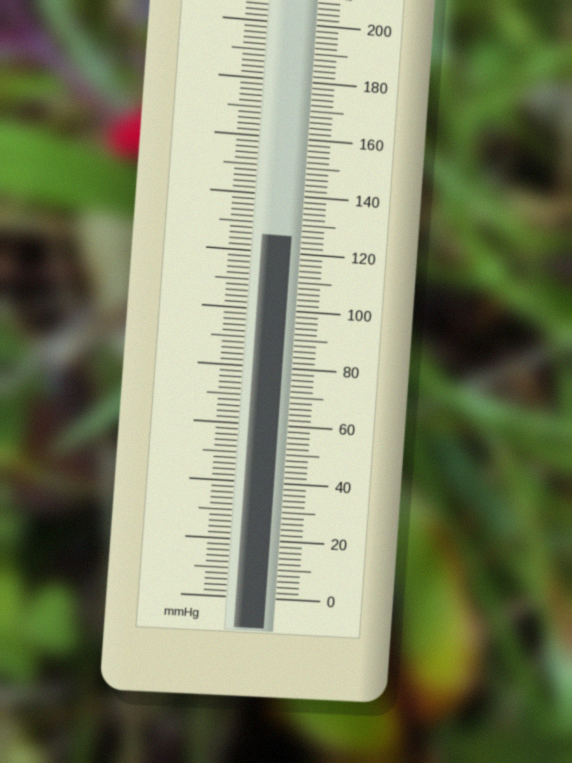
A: 126 mmHg
